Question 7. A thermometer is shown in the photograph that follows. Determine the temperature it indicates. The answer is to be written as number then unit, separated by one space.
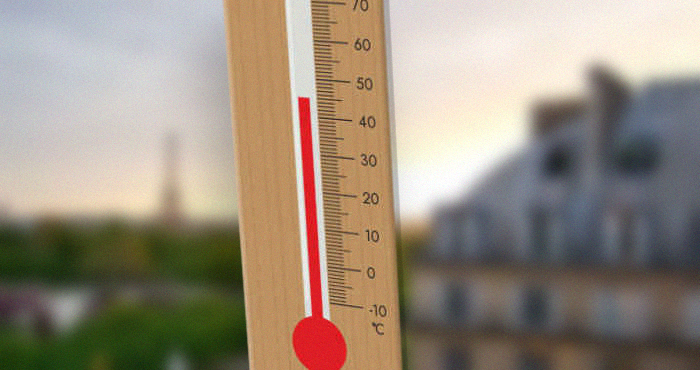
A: 45 °C
